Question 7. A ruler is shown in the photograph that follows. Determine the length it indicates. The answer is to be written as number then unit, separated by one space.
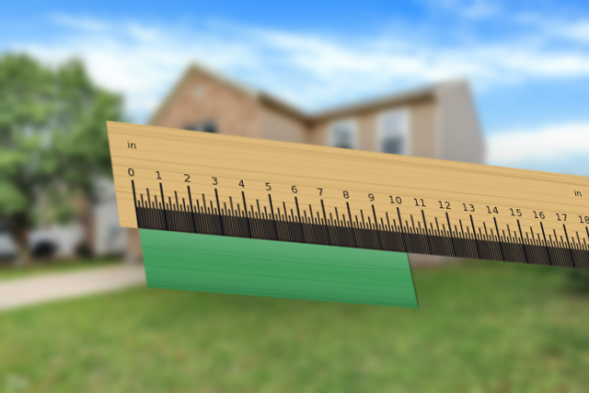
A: 10 in
